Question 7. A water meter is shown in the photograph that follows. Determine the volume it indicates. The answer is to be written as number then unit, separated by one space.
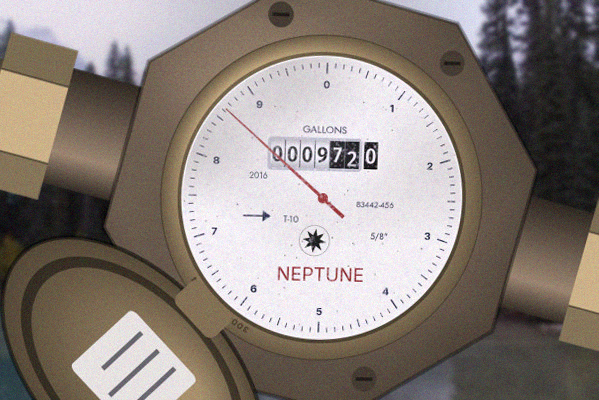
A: 9718.6 gal
